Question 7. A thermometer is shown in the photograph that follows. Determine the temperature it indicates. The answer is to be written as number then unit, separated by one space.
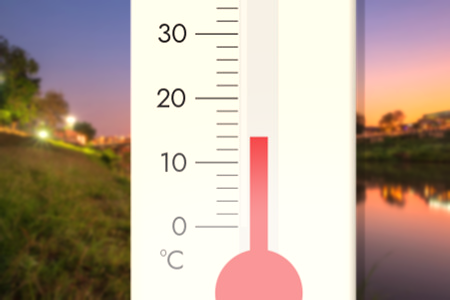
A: 14 °C
